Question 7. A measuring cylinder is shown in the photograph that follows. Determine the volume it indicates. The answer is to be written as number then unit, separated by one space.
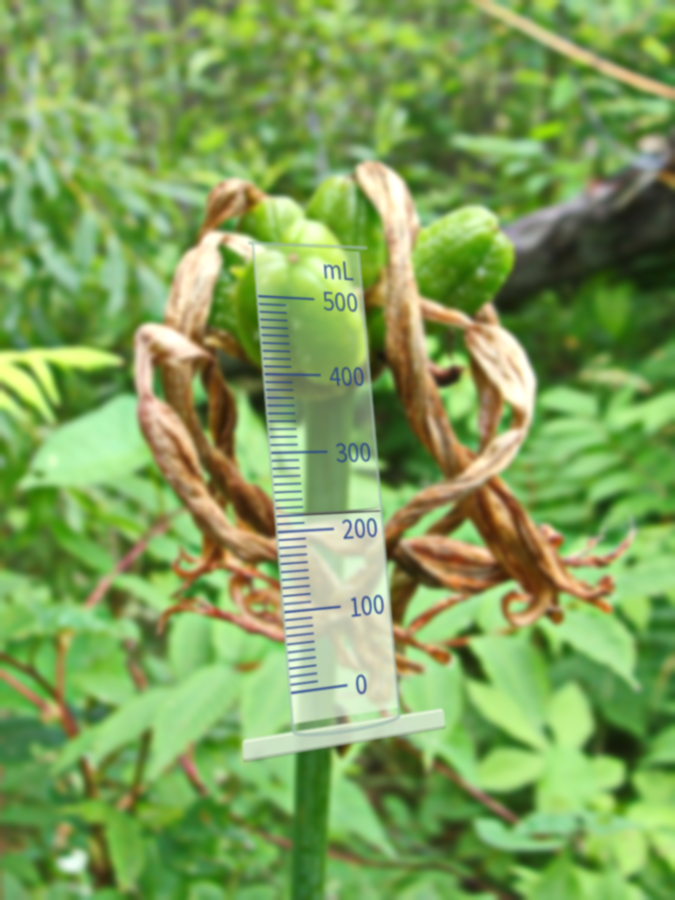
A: 220 mL
